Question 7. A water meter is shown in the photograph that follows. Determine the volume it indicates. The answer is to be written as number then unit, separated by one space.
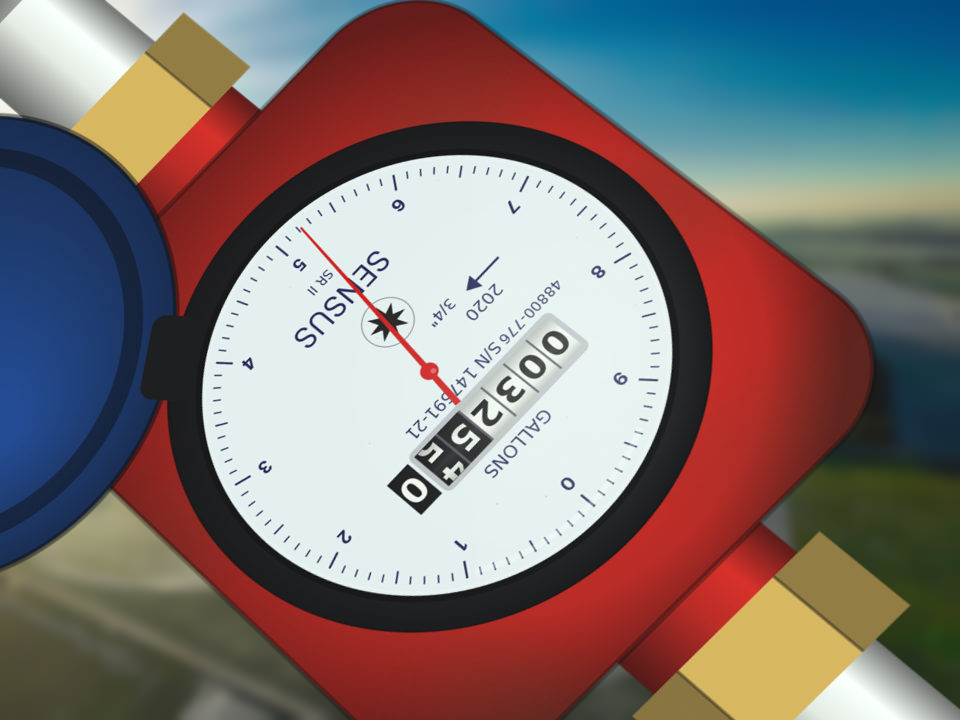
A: 32545.2 gal
